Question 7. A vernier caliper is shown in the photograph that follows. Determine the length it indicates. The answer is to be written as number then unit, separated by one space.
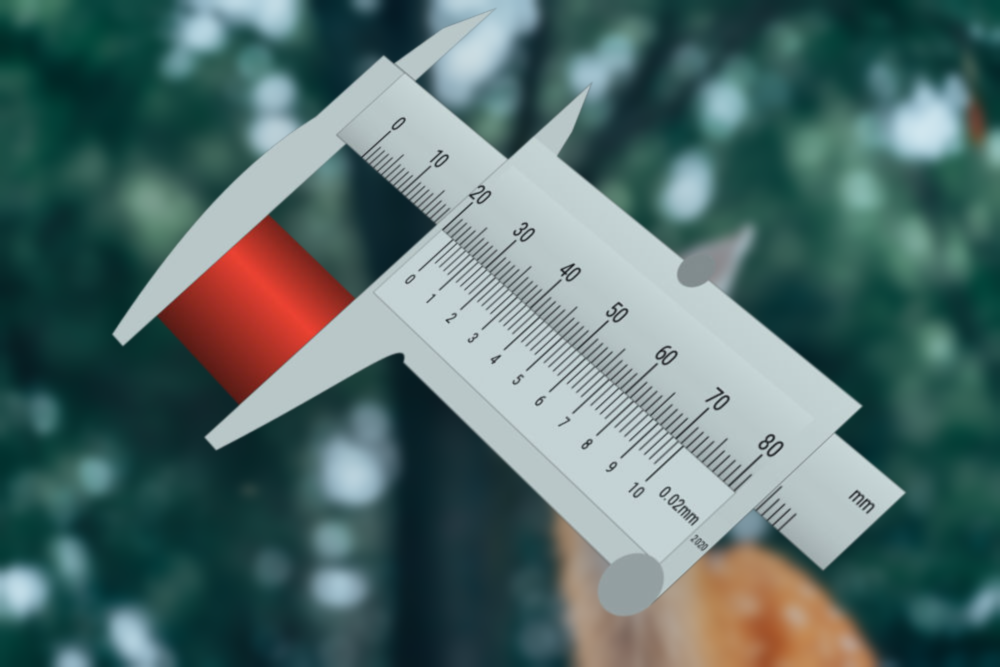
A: 22.5 mm
